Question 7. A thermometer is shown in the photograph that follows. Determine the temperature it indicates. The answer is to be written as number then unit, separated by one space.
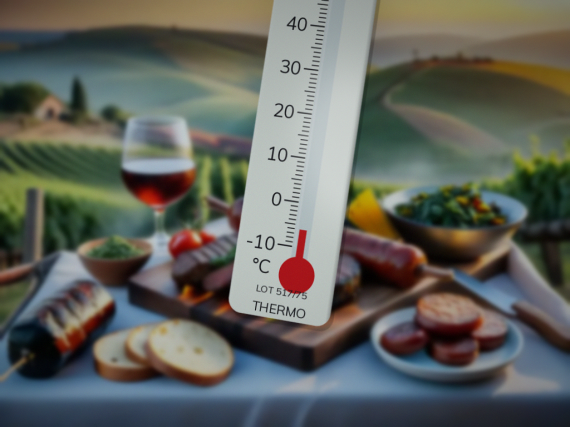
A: -6 °C
